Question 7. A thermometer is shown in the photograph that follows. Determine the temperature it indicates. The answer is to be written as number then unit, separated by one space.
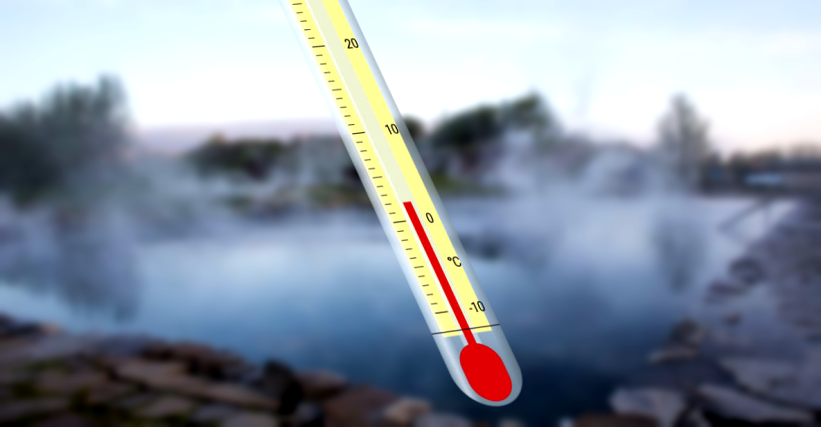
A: 2 °C
